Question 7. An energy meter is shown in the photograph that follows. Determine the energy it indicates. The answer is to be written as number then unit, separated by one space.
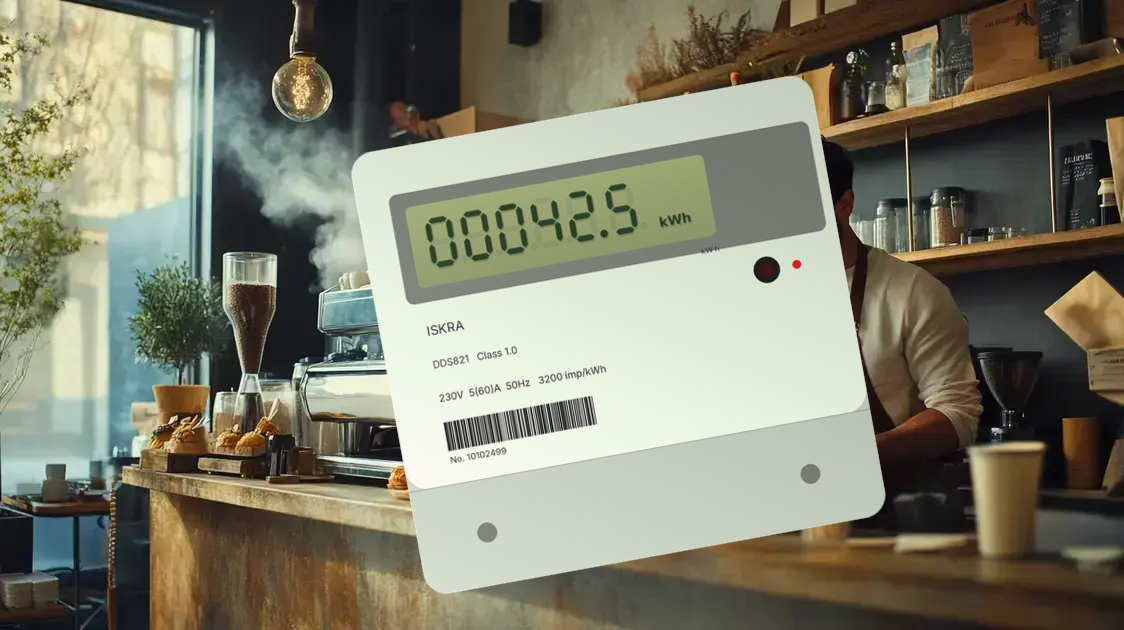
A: 42.5 kWh
